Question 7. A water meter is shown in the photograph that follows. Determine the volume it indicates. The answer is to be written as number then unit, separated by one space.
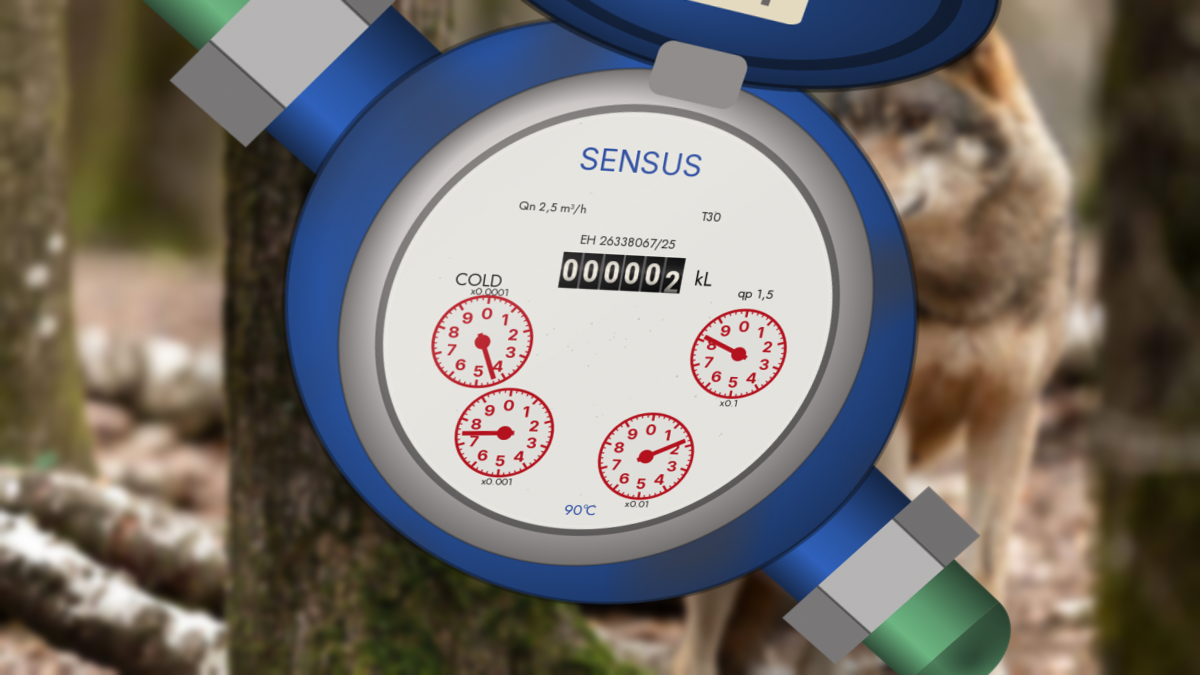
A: 1.8174 kL
